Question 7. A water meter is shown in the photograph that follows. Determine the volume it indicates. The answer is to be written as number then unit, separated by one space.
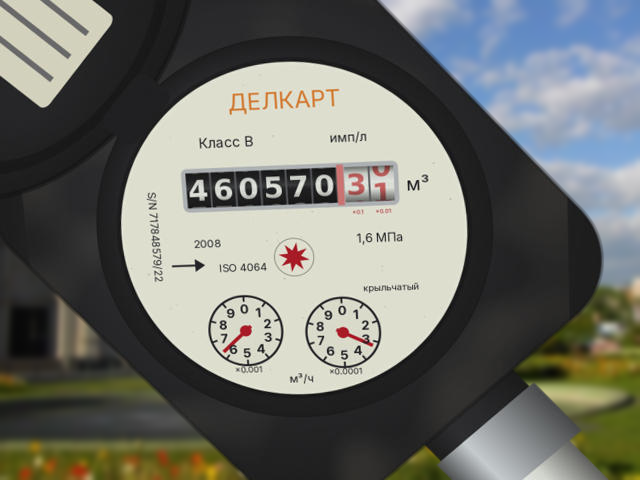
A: 460570.3063 m³
